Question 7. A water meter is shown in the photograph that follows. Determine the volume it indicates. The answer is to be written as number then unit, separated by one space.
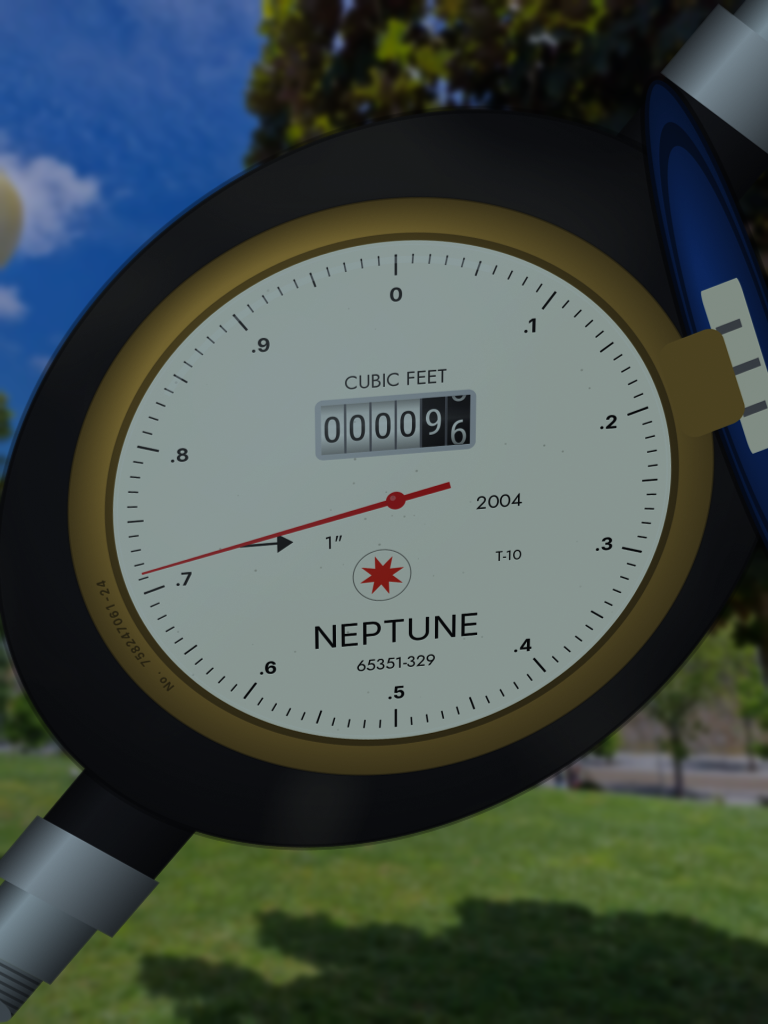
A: 95.71 ft³
